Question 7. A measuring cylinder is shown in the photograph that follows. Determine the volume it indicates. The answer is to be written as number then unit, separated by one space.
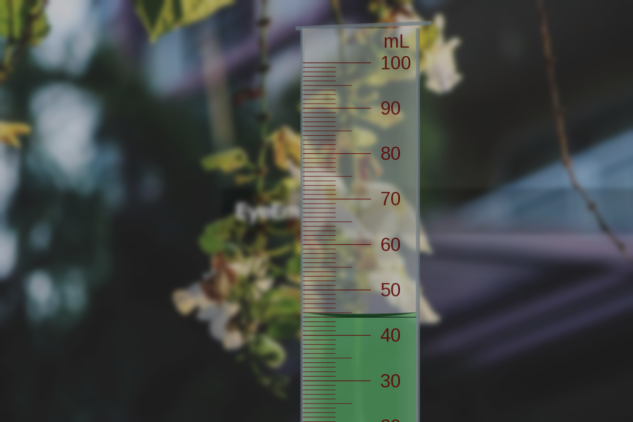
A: 44 mL
